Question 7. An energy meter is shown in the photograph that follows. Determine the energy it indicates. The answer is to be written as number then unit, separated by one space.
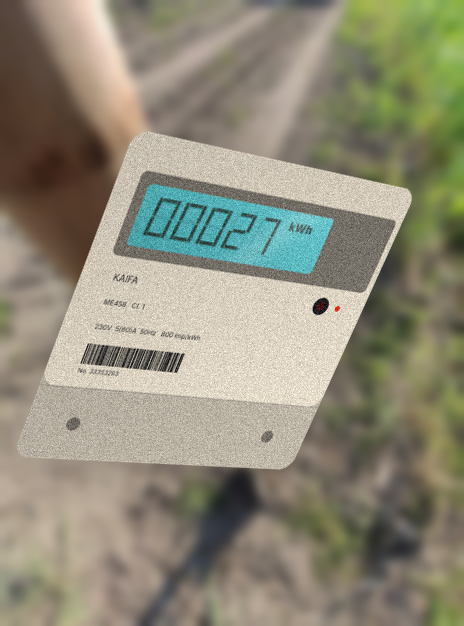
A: 27 kWh
